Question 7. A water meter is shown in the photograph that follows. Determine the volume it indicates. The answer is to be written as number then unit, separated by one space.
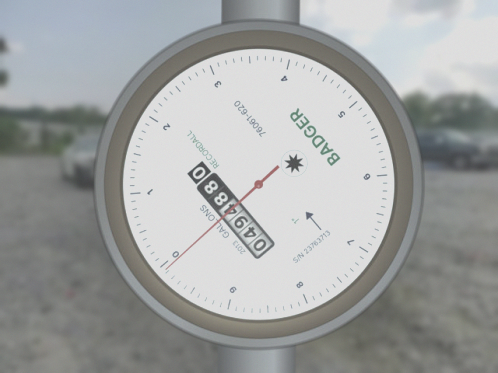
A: 494879.9 gal
